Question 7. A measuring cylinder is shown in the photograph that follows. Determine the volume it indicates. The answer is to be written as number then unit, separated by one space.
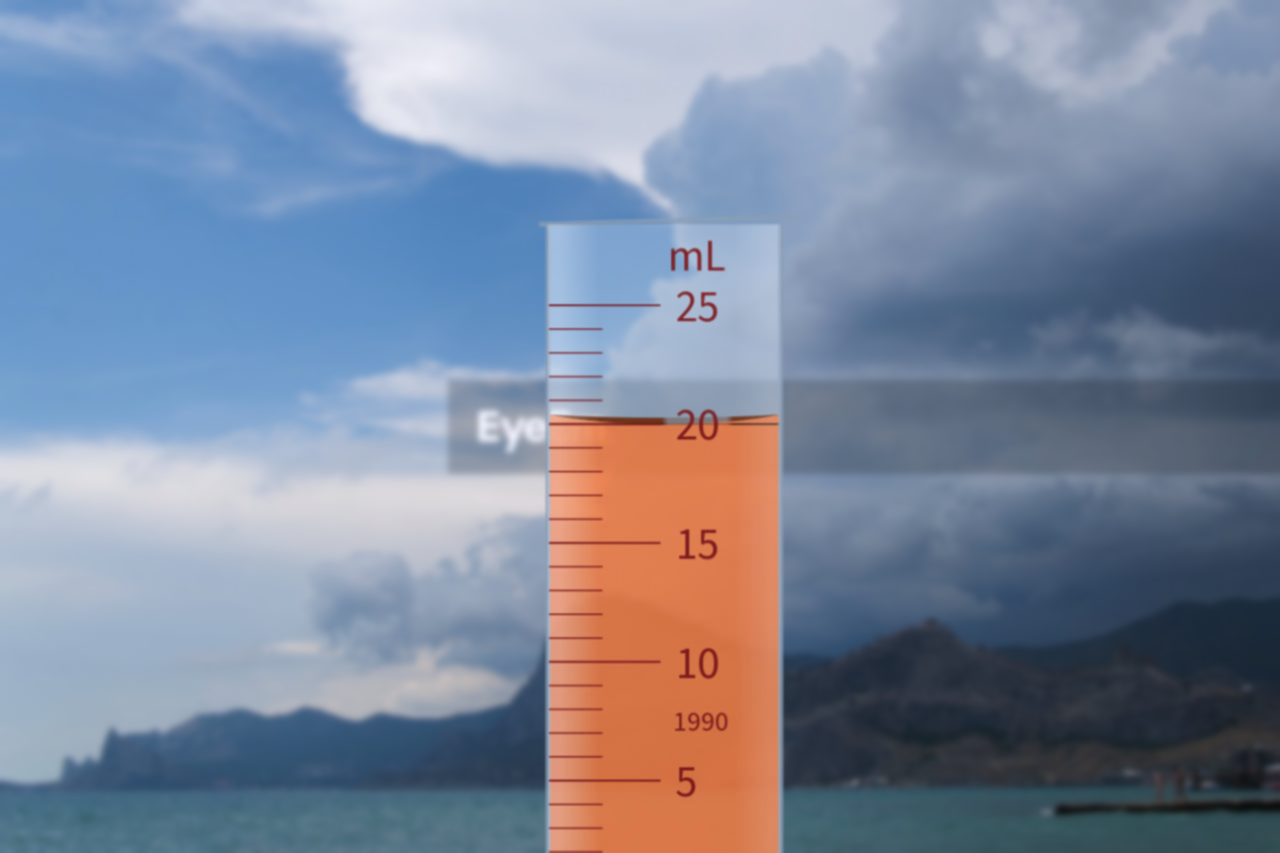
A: 20 mL
